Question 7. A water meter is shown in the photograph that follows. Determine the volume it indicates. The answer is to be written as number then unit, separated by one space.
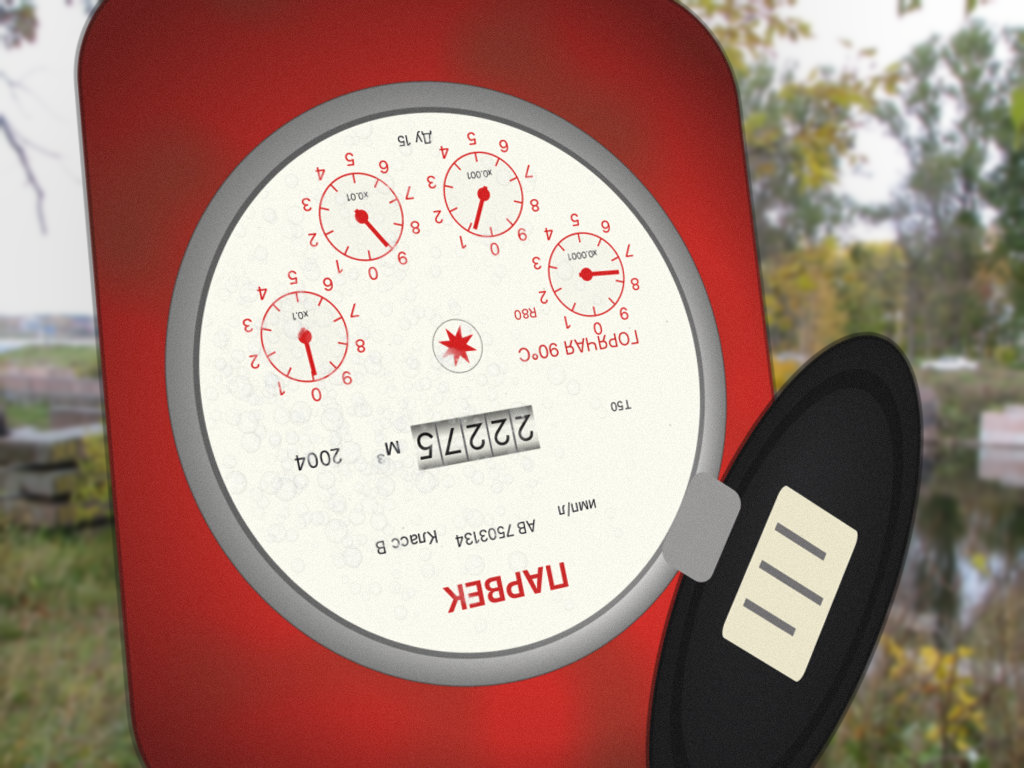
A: 22274.9907 m³
